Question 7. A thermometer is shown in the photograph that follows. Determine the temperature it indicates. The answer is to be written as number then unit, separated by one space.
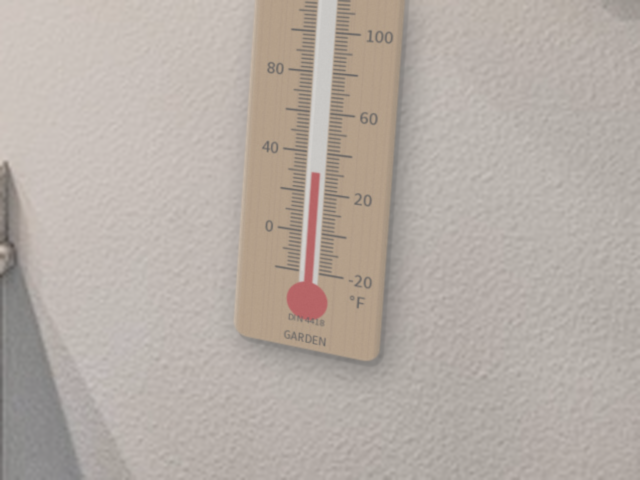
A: 30 °F
